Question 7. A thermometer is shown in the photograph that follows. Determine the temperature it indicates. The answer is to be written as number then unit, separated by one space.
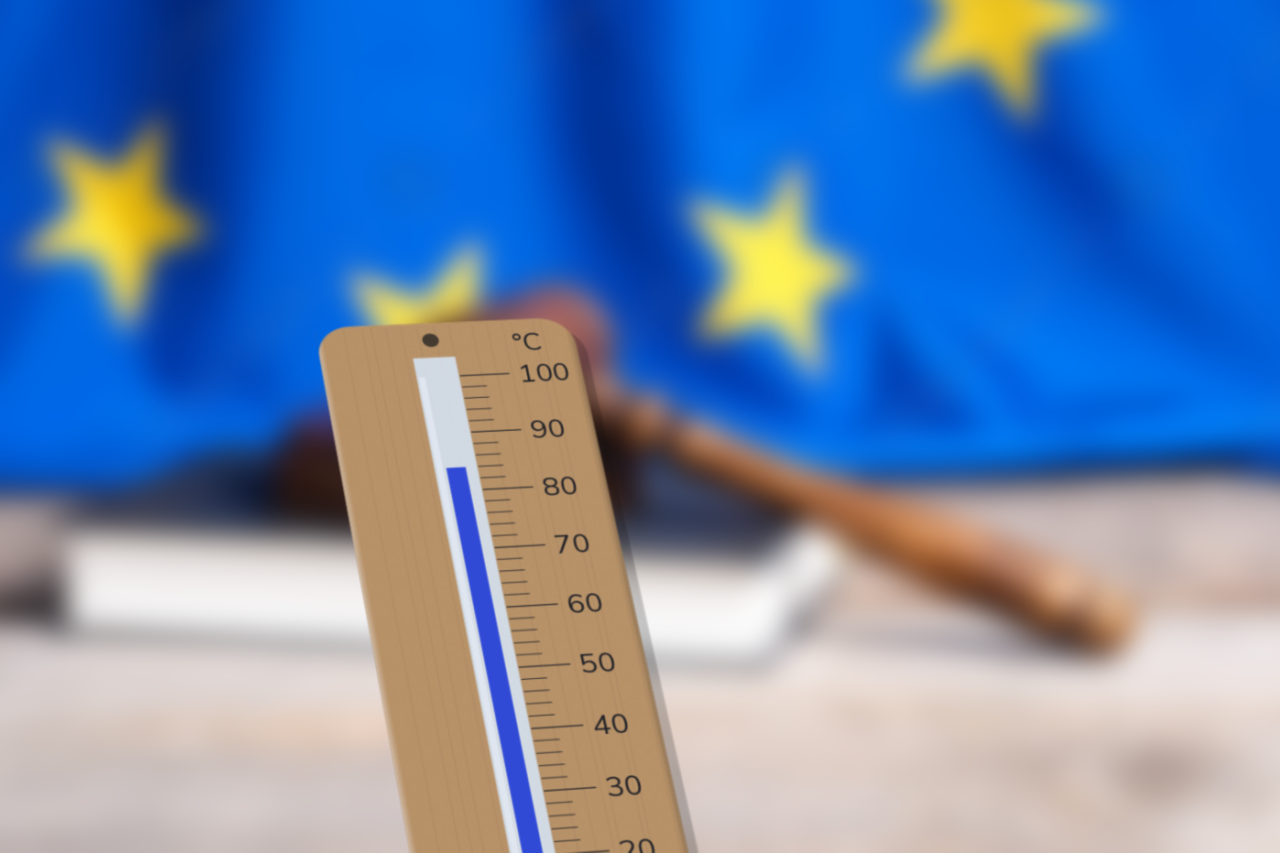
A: 84 °C
